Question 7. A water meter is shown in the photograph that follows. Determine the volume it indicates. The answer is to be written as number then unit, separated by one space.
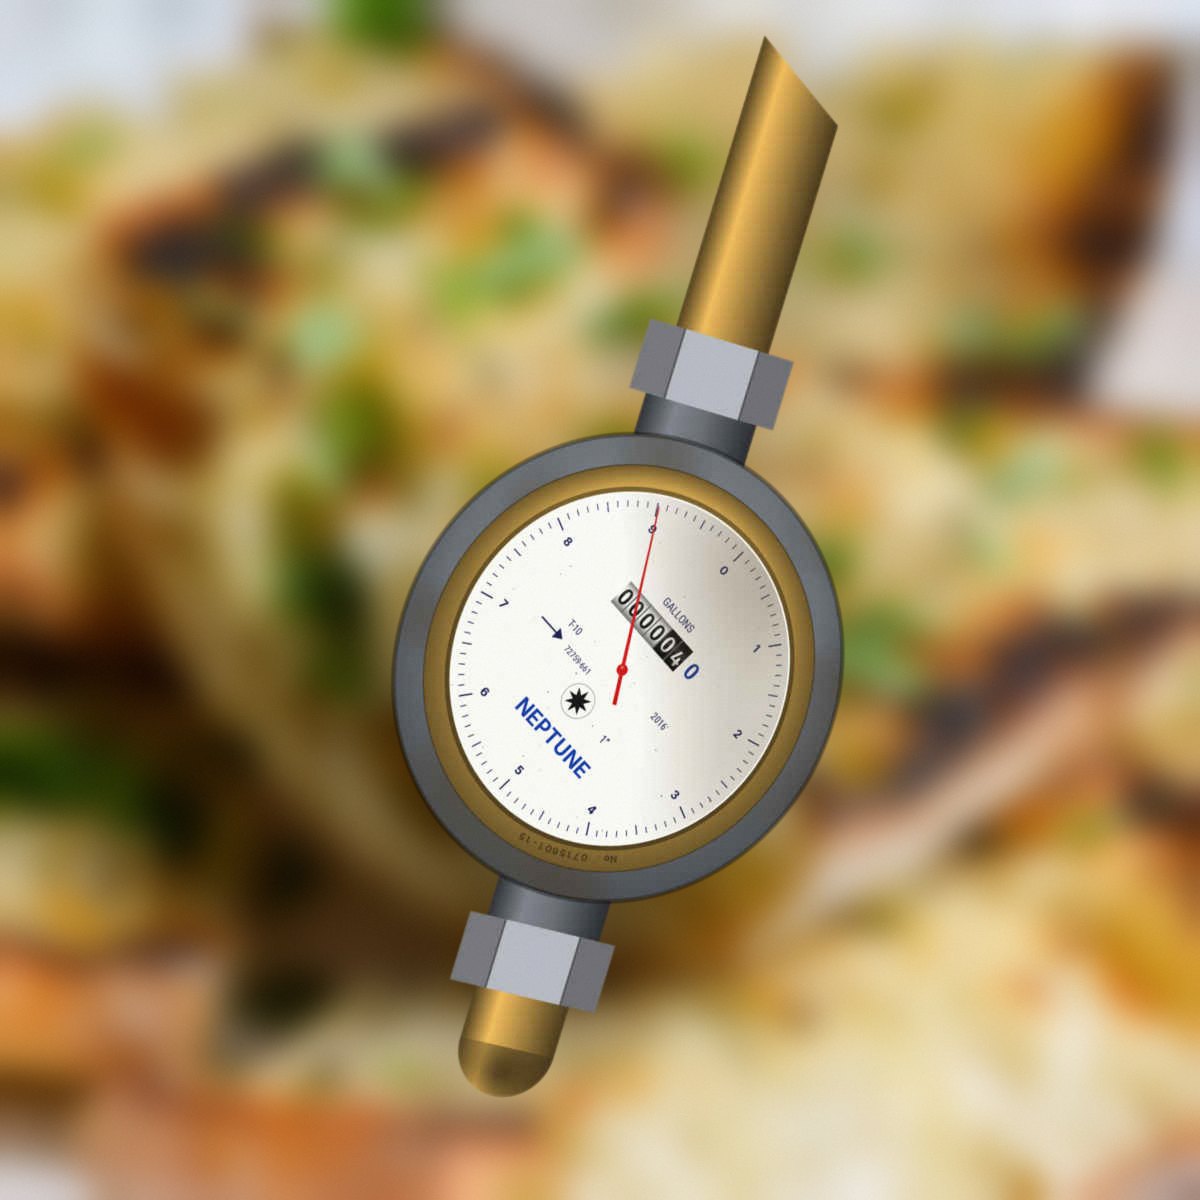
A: 39.0 gal
